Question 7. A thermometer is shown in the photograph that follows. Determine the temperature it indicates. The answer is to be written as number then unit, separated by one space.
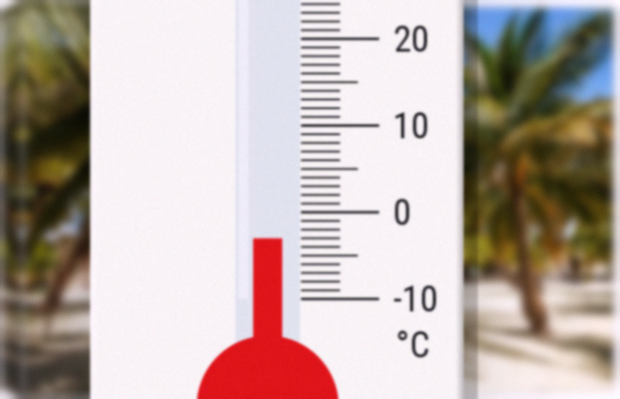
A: -3 °C
